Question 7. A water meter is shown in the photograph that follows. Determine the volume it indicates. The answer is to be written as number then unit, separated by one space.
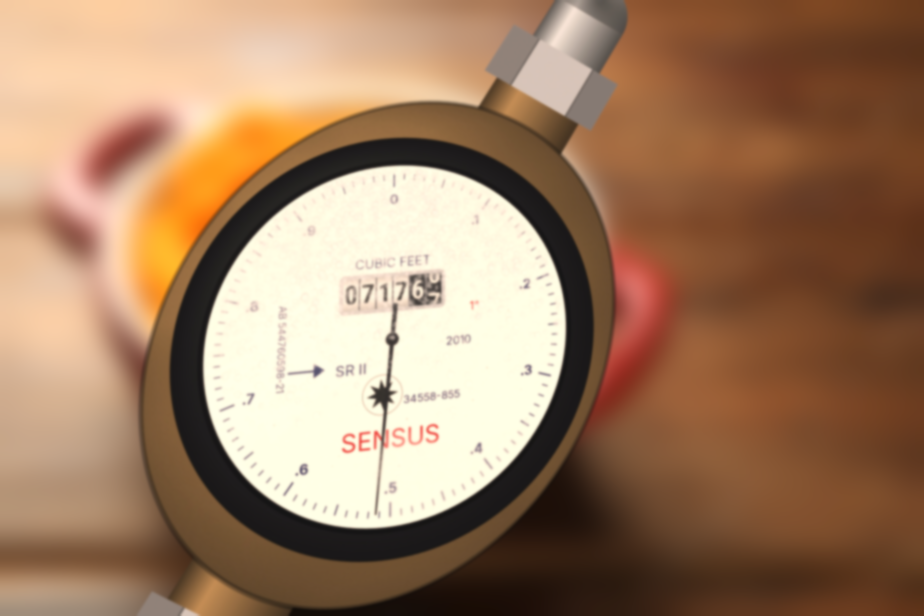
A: 71766.51 ft³
